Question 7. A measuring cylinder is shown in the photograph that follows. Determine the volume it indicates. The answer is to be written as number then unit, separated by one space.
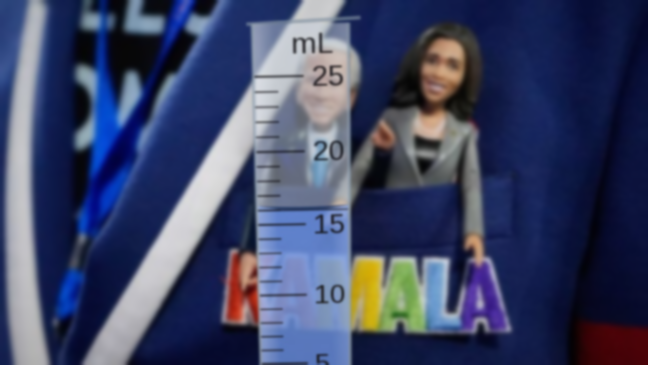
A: 16 mL
